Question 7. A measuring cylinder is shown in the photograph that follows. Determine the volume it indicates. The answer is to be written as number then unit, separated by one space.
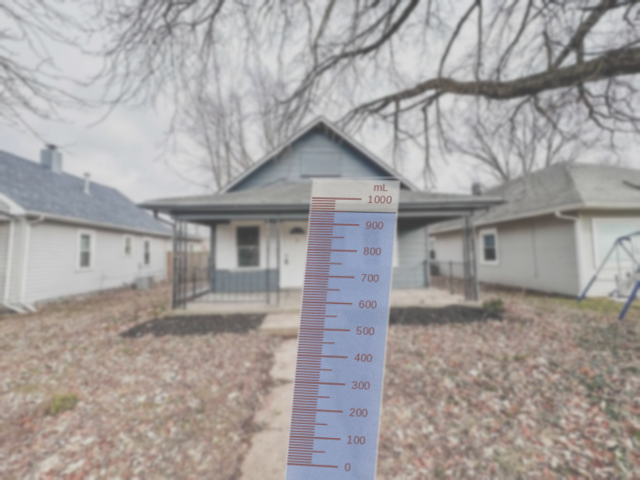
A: 950 mL
